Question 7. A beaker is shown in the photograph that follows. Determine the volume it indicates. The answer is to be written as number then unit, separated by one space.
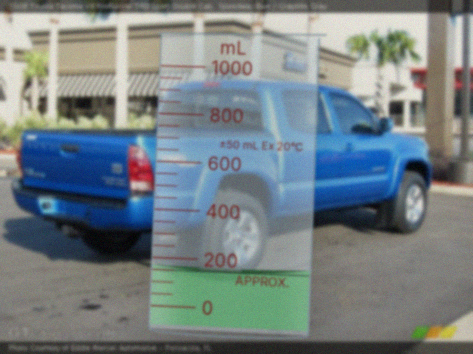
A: 150 mL
